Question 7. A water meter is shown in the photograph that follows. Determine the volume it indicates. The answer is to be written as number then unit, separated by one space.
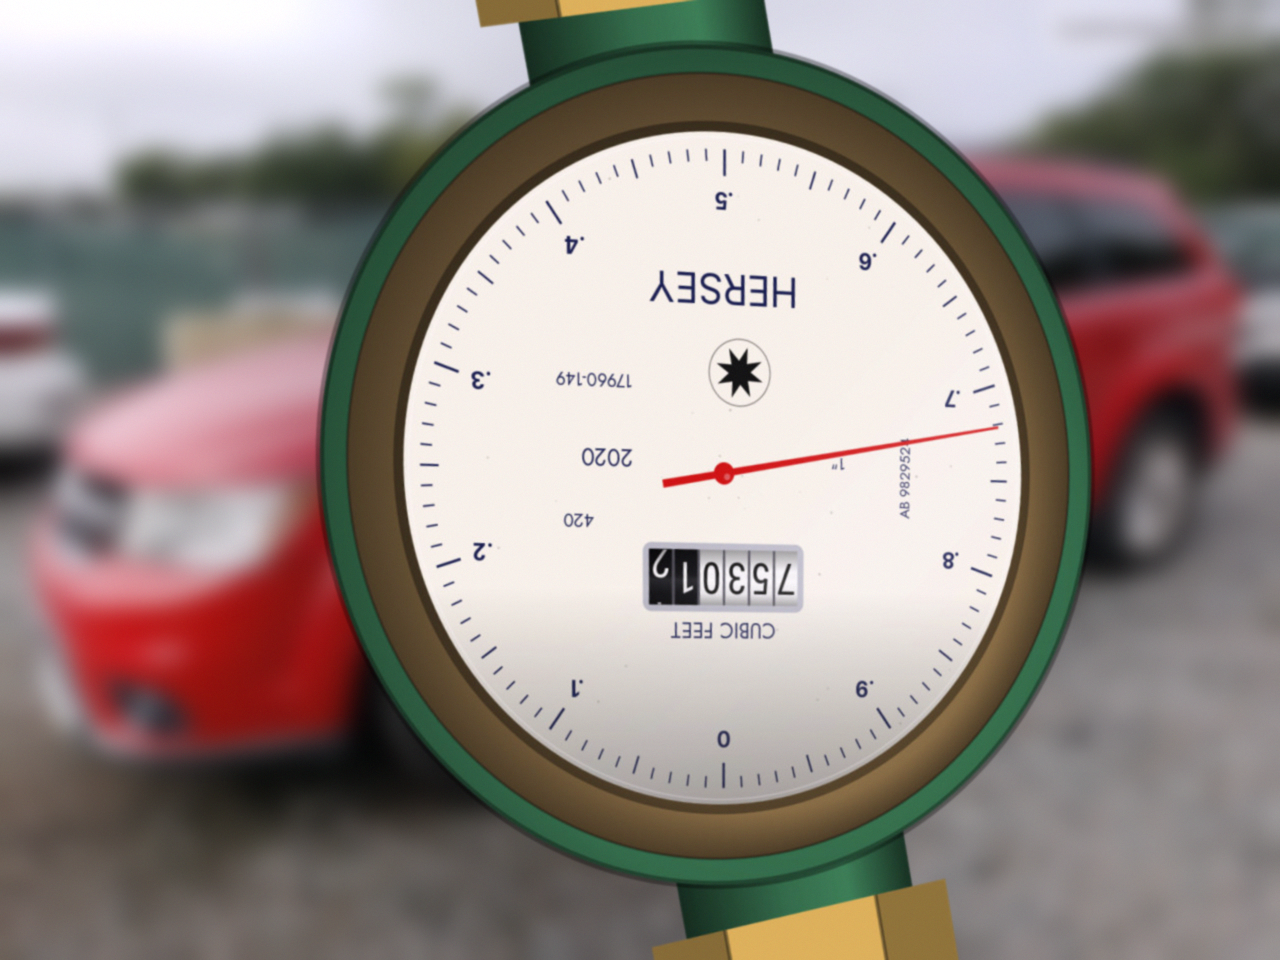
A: 753011.72 ft³
